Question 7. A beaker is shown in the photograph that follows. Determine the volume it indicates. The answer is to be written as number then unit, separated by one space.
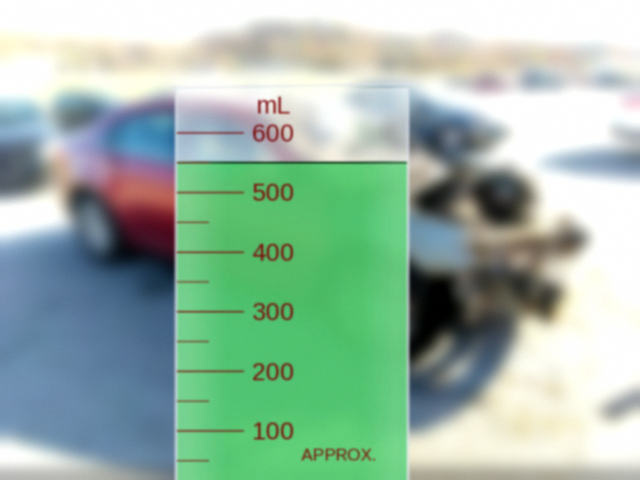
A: 550 mL
